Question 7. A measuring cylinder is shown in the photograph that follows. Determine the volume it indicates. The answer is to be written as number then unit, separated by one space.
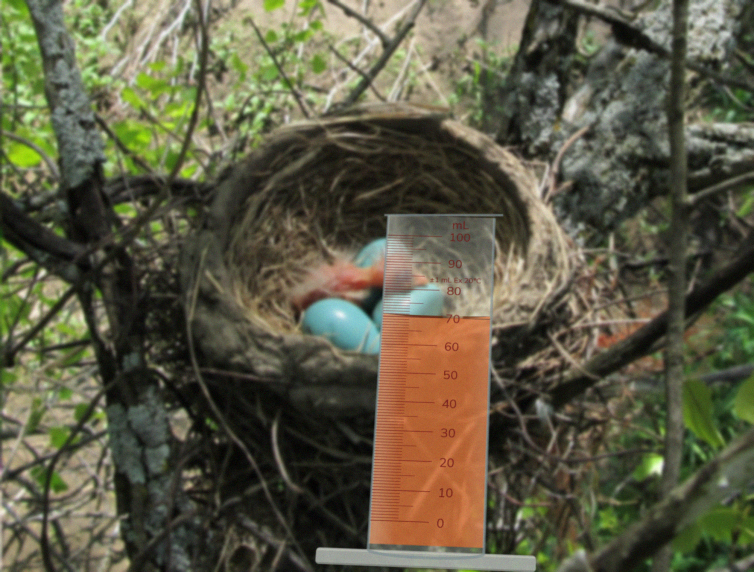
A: 70 mL
